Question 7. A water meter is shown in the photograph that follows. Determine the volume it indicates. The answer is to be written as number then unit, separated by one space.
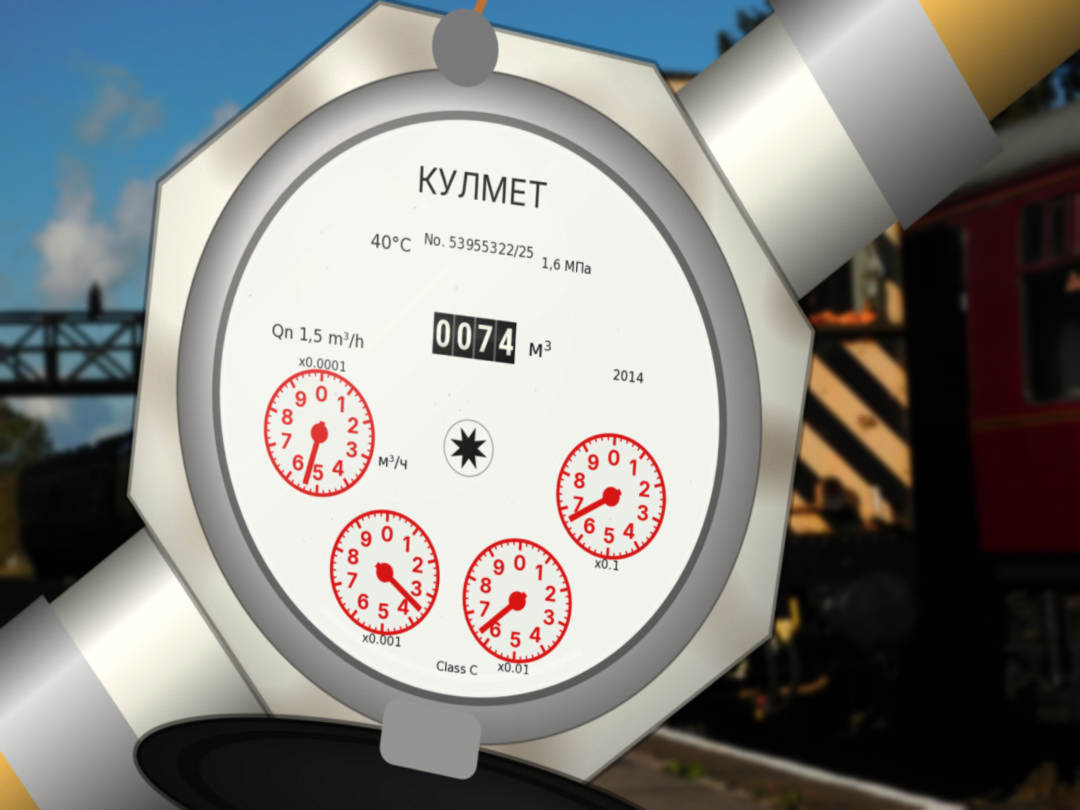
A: 74.6635 m³
